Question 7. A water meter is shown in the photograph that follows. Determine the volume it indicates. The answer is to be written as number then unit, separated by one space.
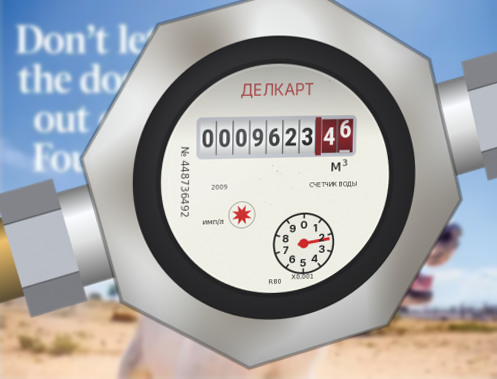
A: 9623.462 m³
